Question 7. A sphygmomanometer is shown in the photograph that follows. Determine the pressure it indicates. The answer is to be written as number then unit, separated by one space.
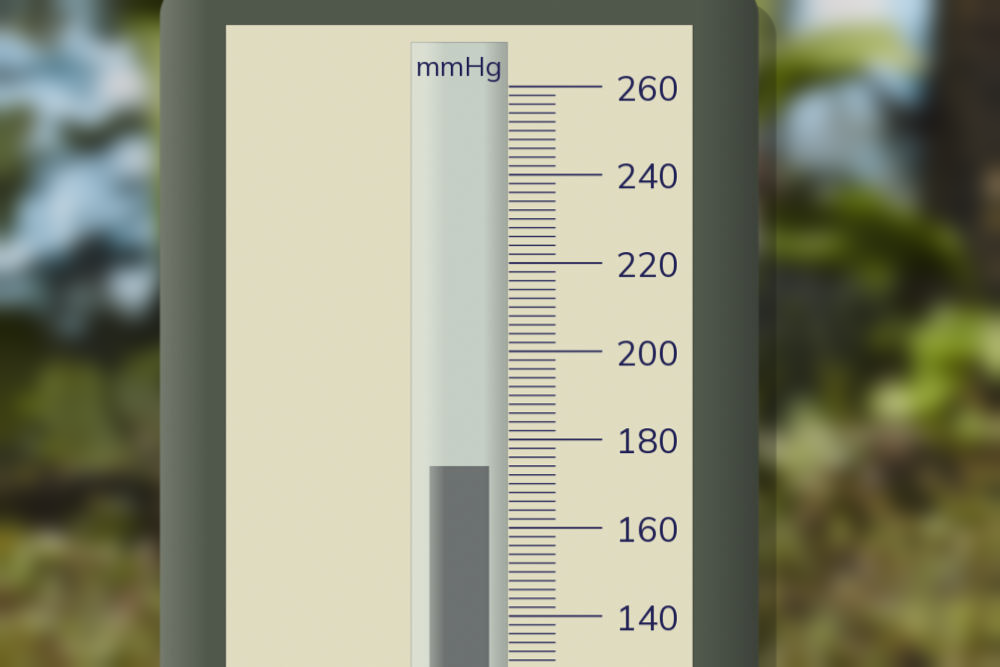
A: 174 mmHg
